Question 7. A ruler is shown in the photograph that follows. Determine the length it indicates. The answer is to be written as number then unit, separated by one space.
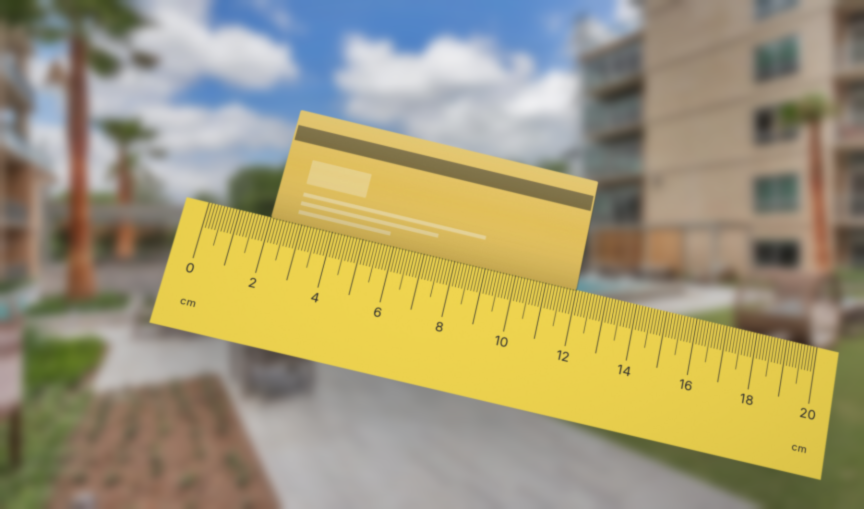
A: 10 cm
